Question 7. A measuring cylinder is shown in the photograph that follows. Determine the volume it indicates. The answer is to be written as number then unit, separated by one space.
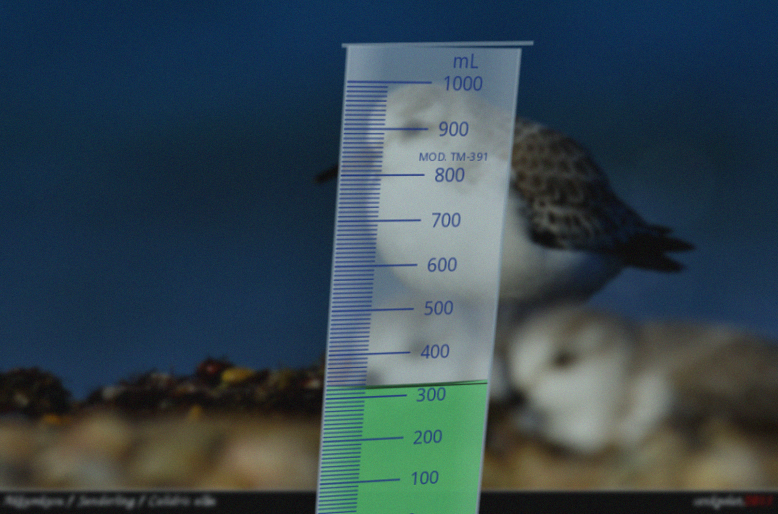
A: 320 mL
